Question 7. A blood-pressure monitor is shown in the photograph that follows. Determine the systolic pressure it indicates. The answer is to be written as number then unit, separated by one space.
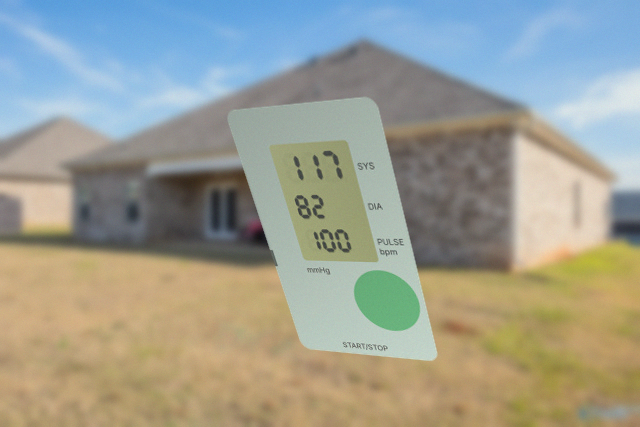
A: 117 mmHg
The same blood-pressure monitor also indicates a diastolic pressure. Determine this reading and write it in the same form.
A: 82 mmHg
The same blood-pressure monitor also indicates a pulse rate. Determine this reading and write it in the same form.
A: 100 bpm
